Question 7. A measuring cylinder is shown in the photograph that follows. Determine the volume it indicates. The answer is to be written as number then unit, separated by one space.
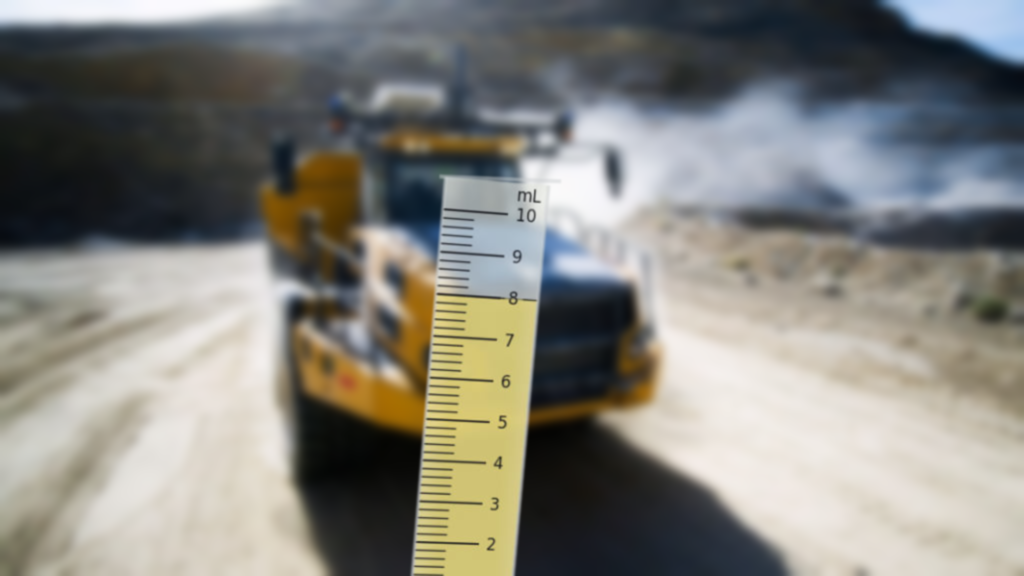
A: 8 mL
